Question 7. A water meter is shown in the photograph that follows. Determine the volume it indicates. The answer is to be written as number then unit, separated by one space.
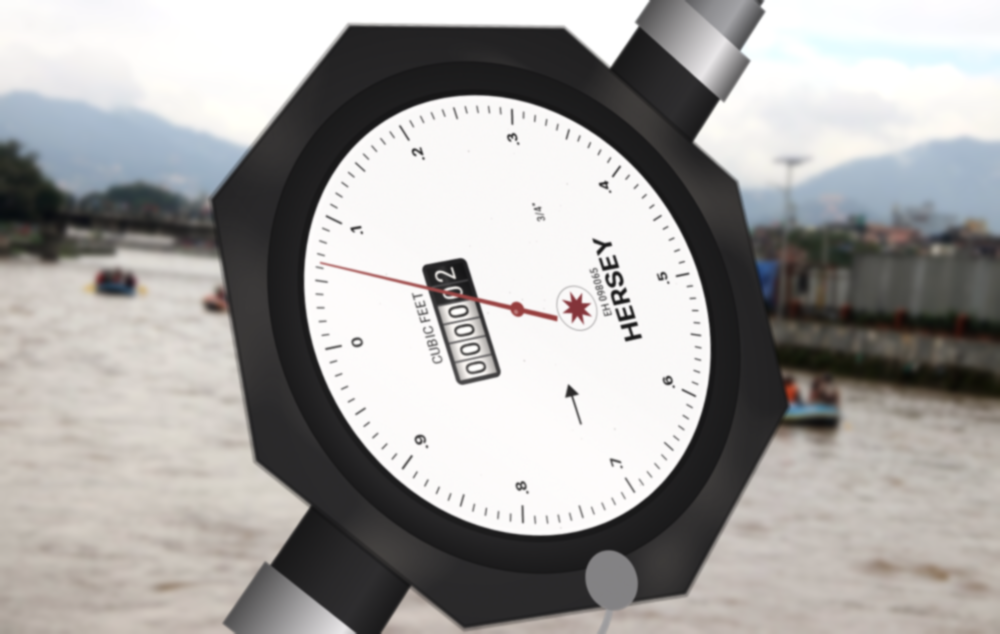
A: 2.06 ft³
